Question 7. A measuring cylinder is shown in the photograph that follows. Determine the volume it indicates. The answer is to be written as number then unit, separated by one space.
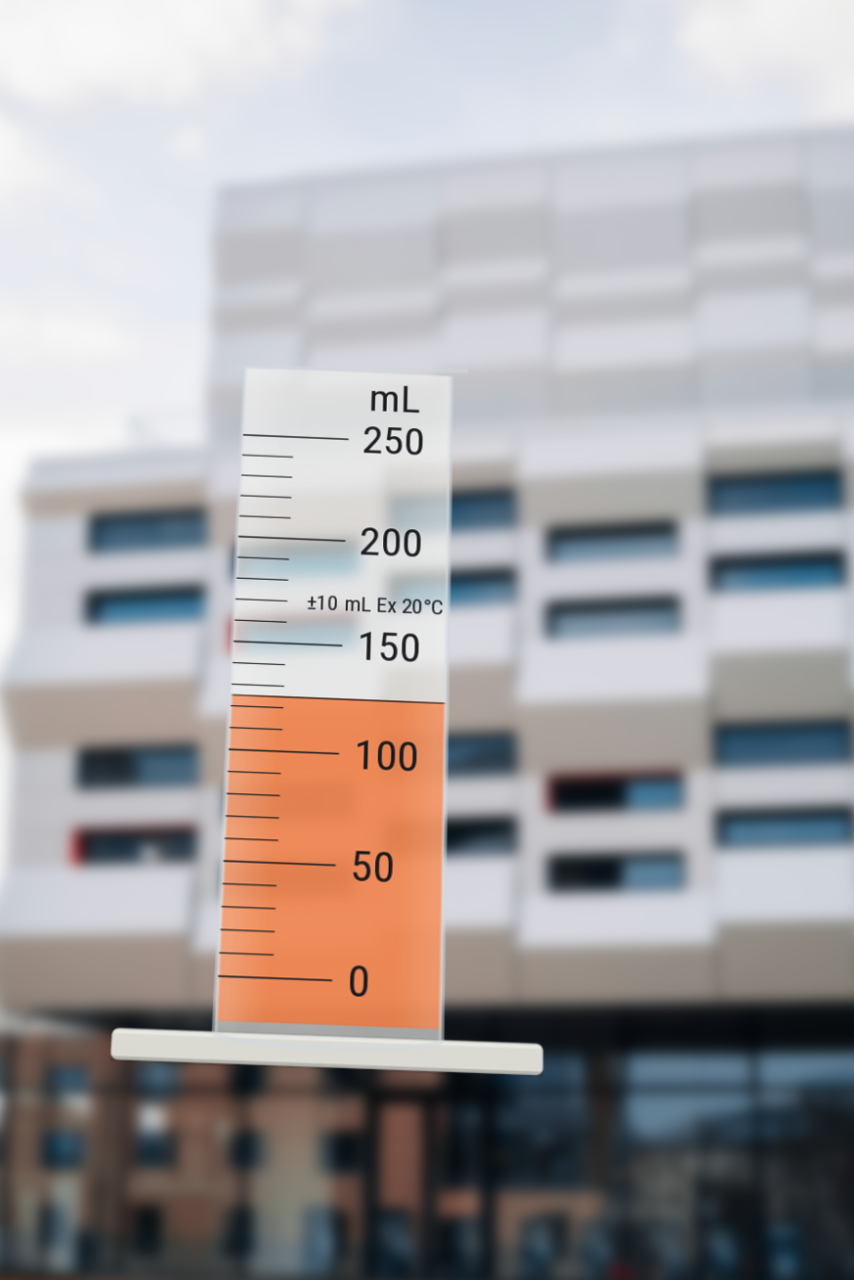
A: 125 mL
